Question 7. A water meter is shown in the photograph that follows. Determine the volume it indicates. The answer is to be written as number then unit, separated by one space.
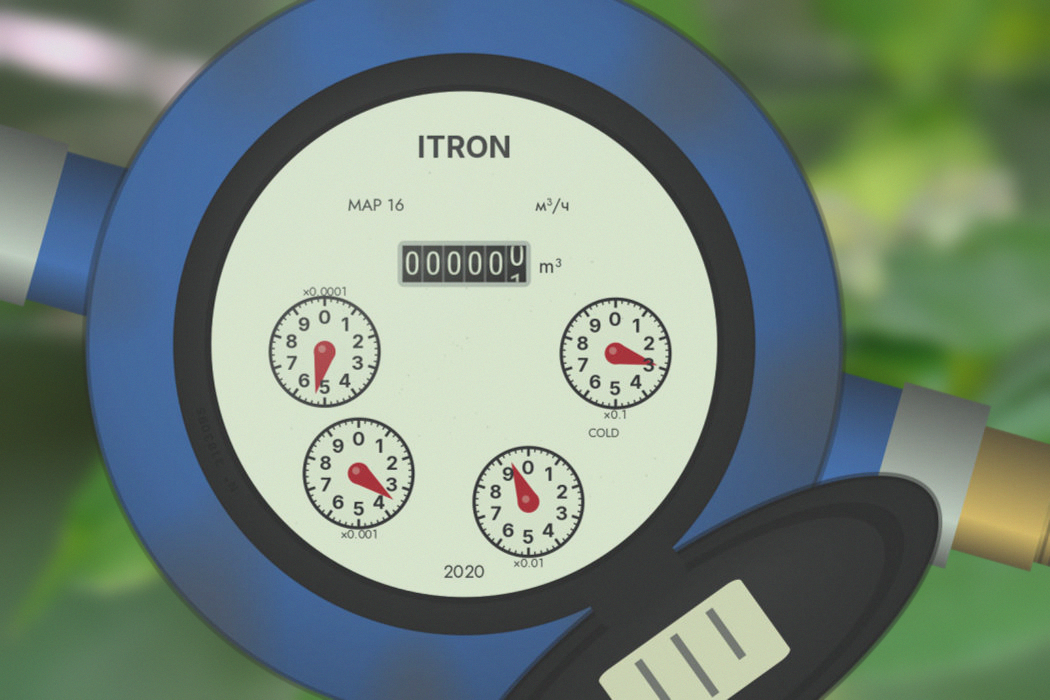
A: 0.2935 m³
